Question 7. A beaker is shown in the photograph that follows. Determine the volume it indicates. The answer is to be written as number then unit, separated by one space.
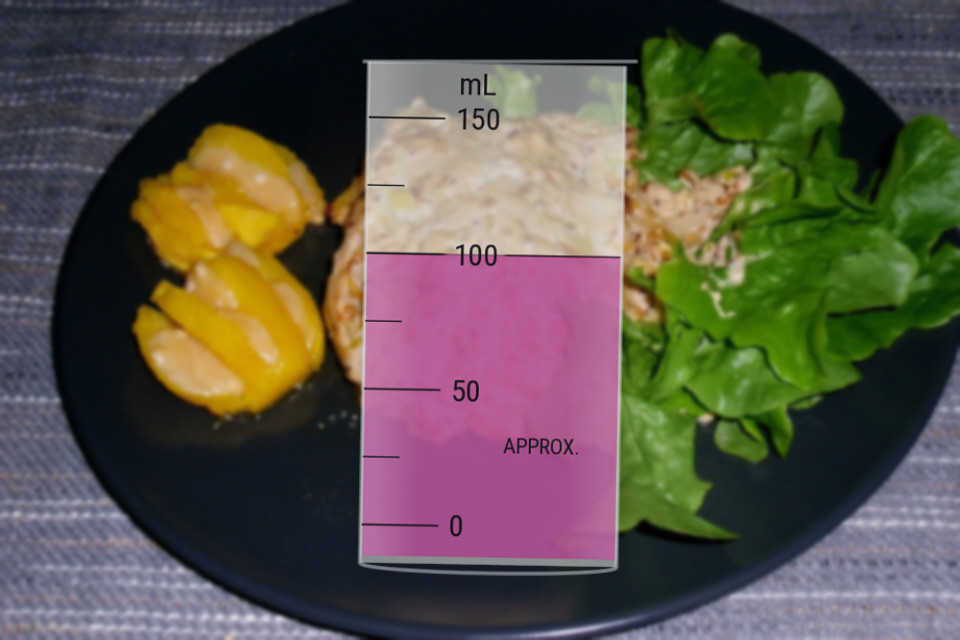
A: 100 mL
